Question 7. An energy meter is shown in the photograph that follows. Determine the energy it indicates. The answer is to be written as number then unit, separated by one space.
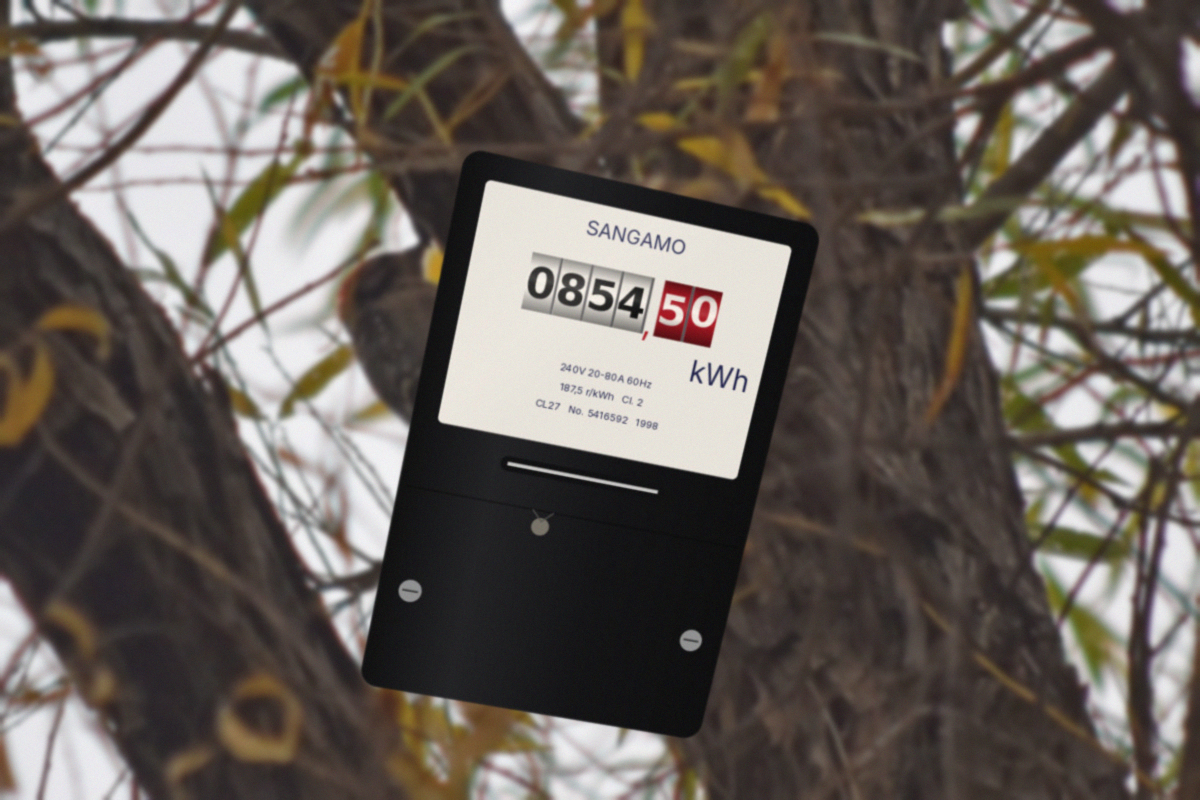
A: 854.50 kWh
